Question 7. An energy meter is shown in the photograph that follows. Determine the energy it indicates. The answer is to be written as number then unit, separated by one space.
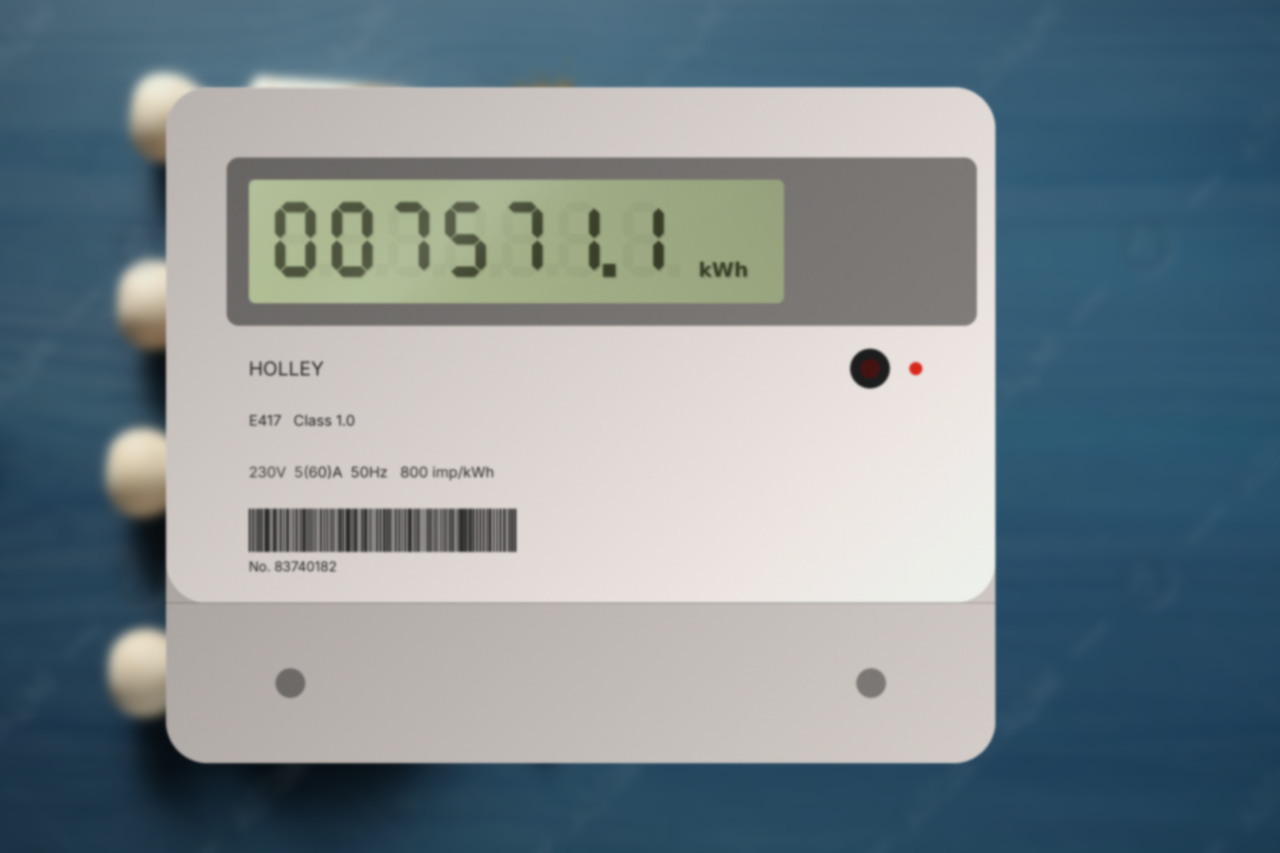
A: 7571.1 kWh
